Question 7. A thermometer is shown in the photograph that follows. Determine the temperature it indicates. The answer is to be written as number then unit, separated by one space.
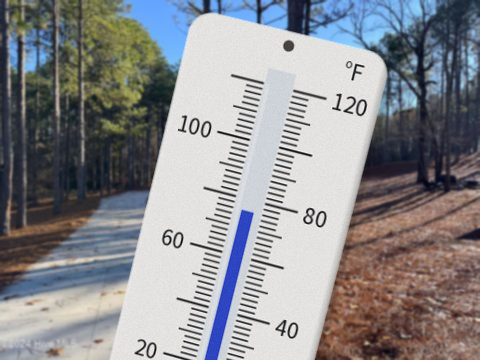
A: 76 °F
